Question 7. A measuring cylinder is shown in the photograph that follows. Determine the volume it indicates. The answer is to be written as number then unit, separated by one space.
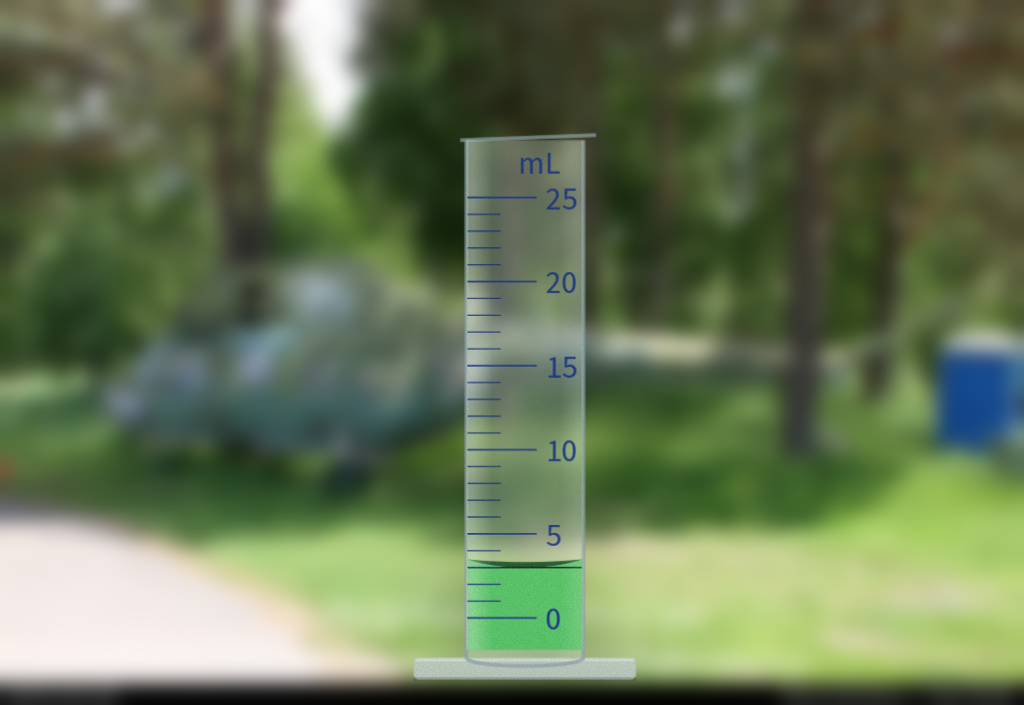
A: 3 mL
